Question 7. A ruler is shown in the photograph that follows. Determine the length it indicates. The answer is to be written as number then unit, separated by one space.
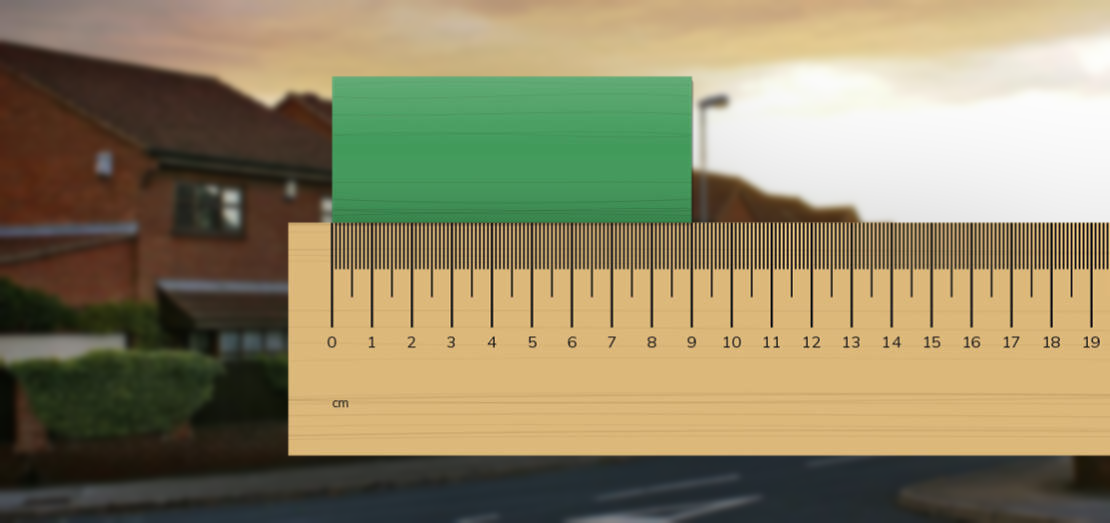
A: 9 cm
